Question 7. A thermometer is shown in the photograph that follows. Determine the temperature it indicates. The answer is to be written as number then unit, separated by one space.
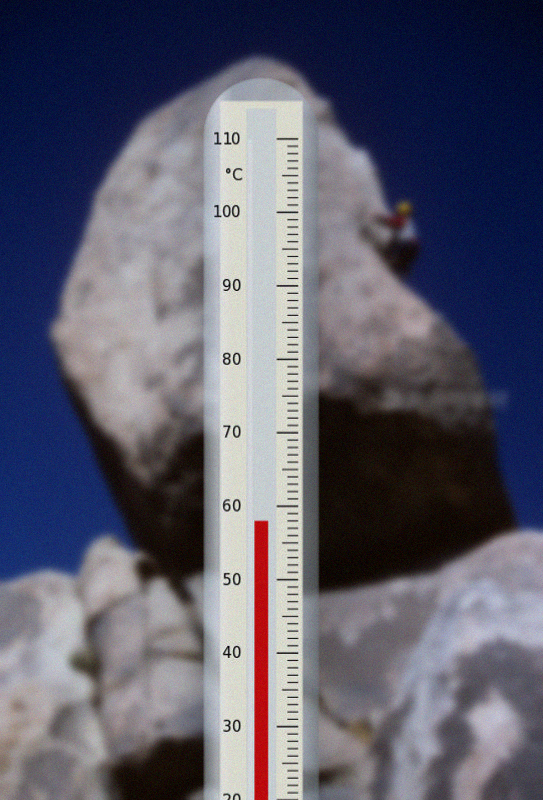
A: 58 °C
